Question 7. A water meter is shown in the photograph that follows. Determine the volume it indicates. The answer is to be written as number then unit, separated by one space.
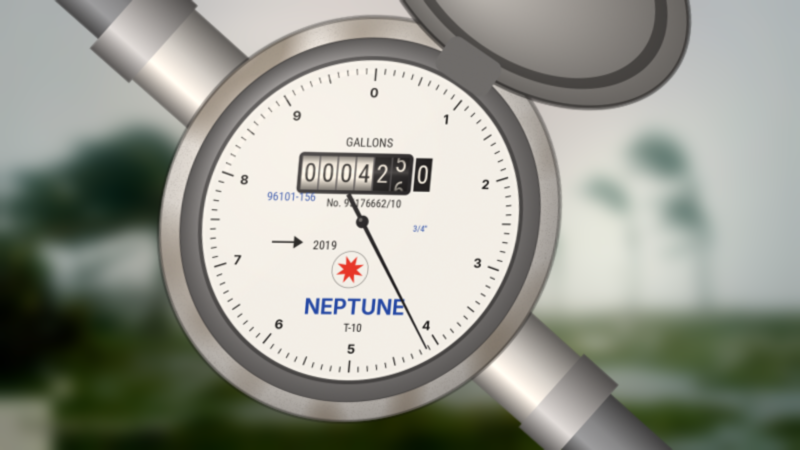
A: 4254.1 gal
